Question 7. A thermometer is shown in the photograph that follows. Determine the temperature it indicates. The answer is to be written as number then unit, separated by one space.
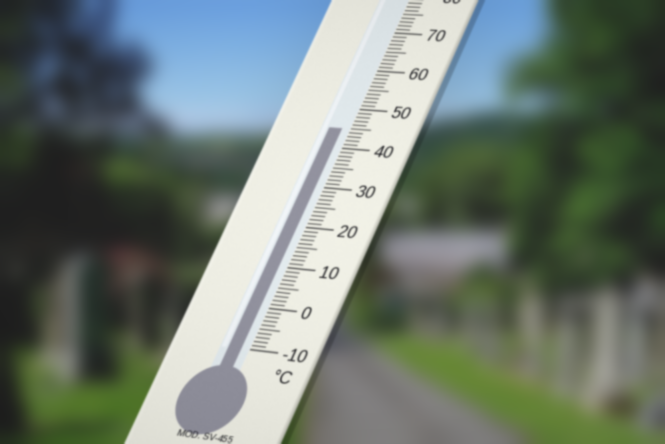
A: 45 °C
